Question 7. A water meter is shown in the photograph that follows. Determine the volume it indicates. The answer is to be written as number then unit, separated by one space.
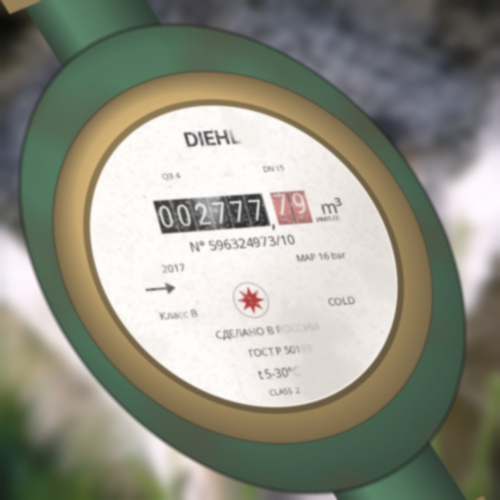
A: 2777.79 m³
